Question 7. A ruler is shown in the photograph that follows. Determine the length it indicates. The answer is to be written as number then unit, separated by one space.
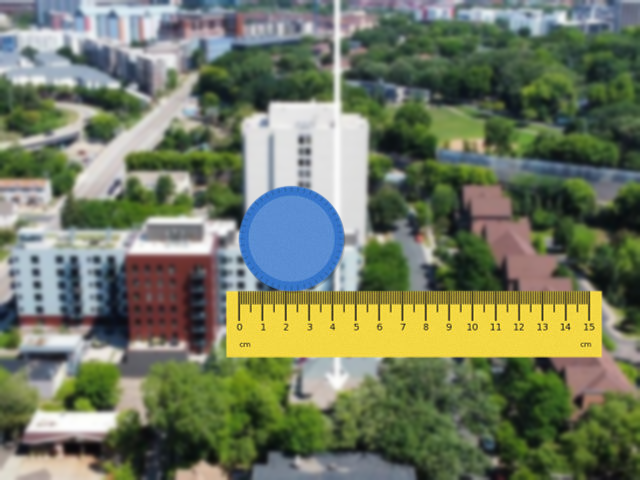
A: 4.5 cm
